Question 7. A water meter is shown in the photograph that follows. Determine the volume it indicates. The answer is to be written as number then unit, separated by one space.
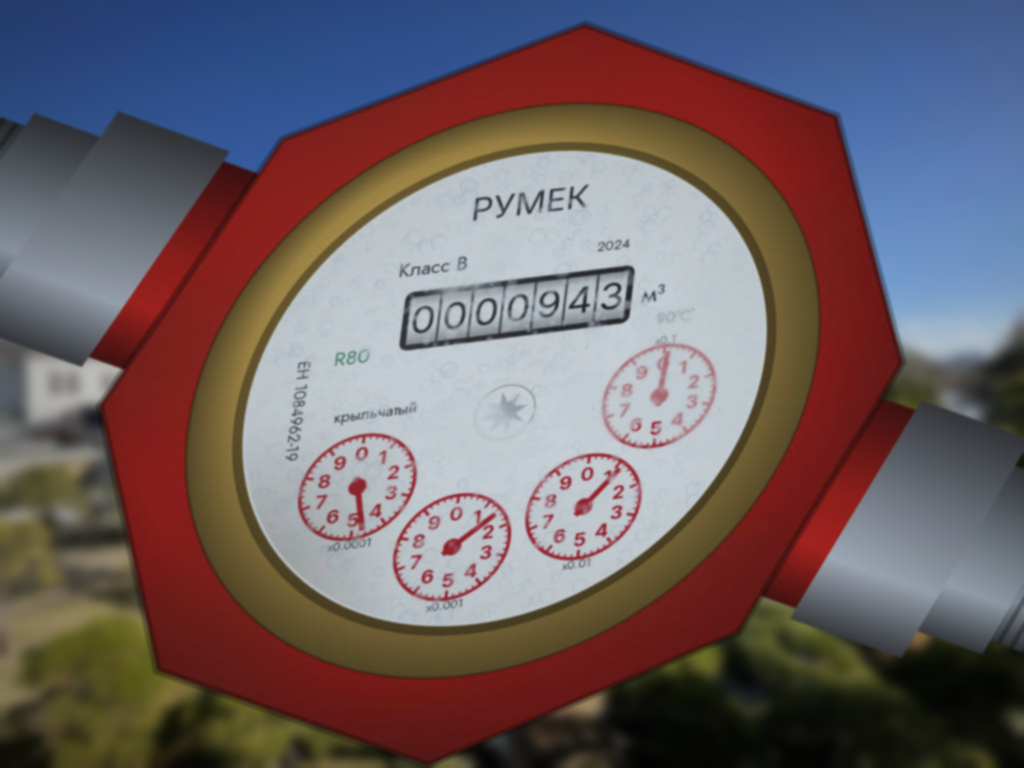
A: 943.0114 m³
